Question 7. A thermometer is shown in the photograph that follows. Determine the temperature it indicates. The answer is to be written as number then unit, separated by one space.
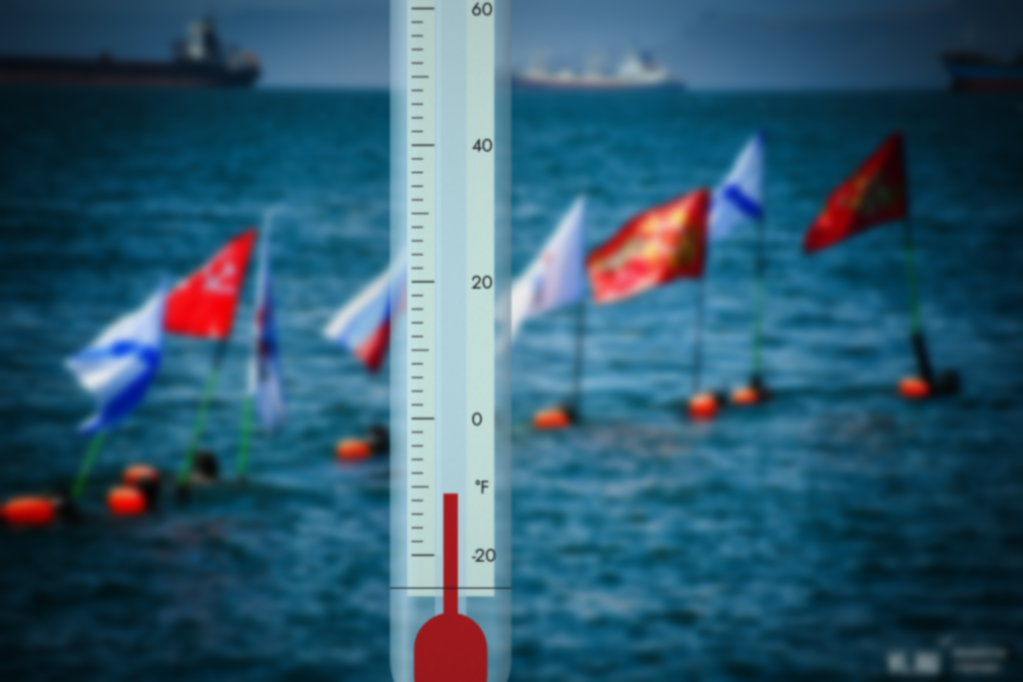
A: -11 °F
